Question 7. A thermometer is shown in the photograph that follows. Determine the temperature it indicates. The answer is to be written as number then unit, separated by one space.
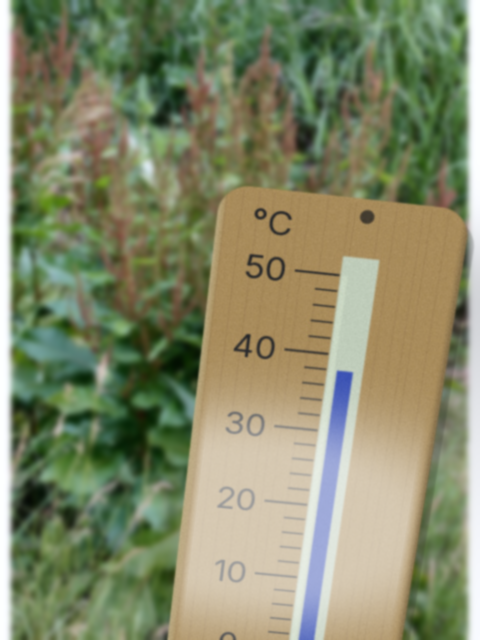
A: 38 °C
